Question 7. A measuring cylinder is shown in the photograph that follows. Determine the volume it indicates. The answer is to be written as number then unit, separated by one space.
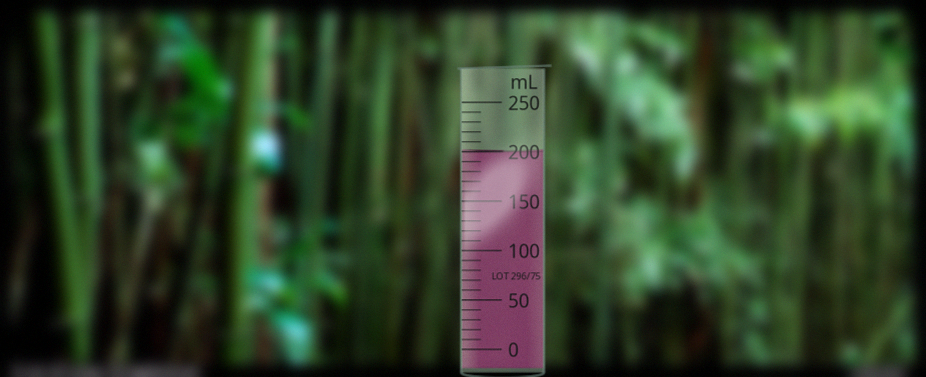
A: 200 mL
